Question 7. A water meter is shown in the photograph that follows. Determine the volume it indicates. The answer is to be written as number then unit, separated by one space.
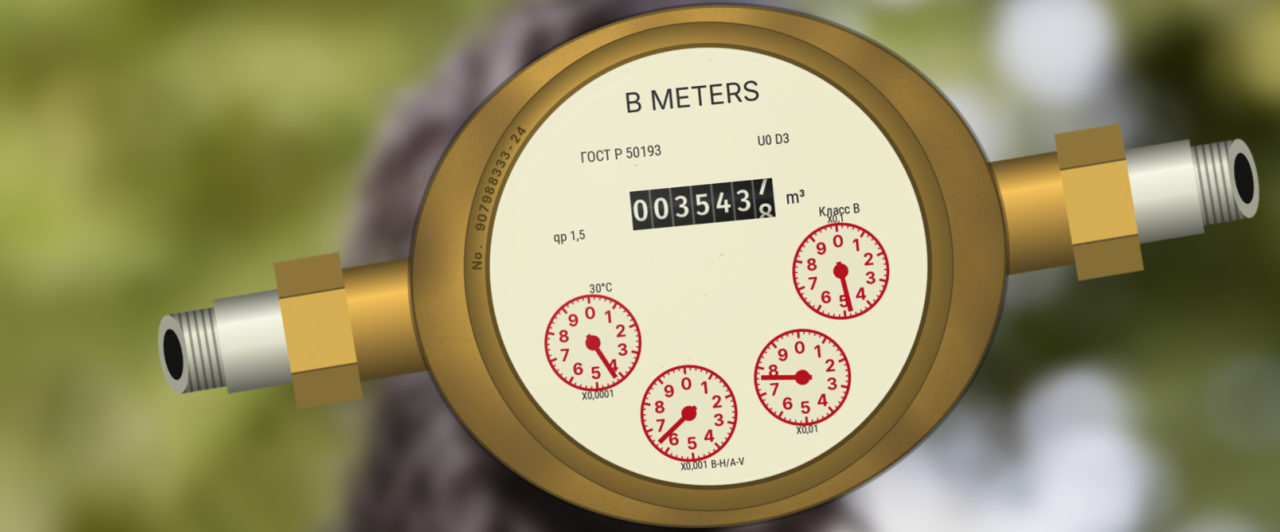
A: 35437.4764 m³
